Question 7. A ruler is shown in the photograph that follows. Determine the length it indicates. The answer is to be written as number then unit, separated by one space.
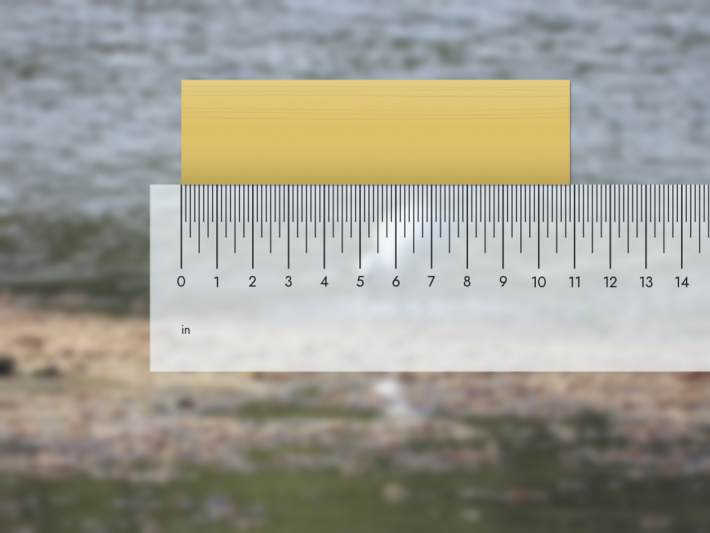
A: 10.875 in
